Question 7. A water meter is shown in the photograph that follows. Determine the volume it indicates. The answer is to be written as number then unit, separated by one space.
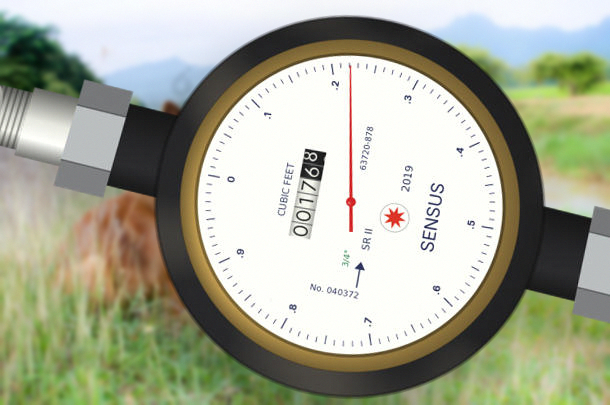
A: 1768.22 ft³
